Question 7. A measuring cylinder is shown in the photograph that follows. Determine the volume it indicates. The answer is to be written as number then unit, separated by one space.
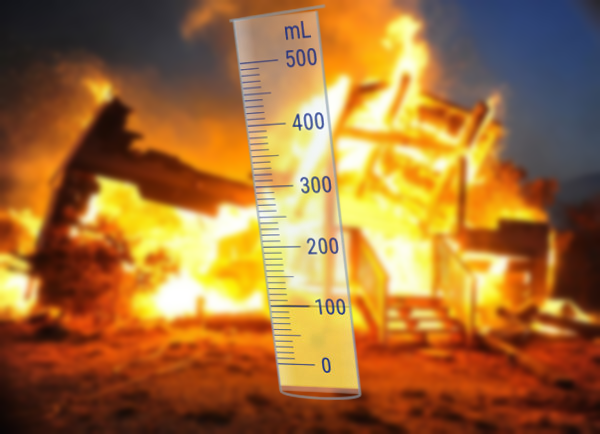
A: 100 mL
